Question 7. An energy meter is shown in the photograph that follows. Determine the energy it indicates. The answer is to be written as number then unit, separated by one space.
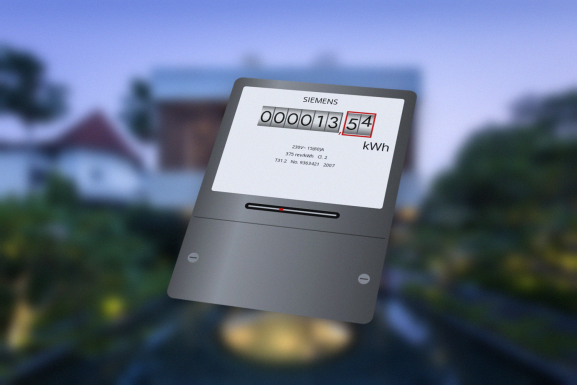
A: 13.54 kWh
